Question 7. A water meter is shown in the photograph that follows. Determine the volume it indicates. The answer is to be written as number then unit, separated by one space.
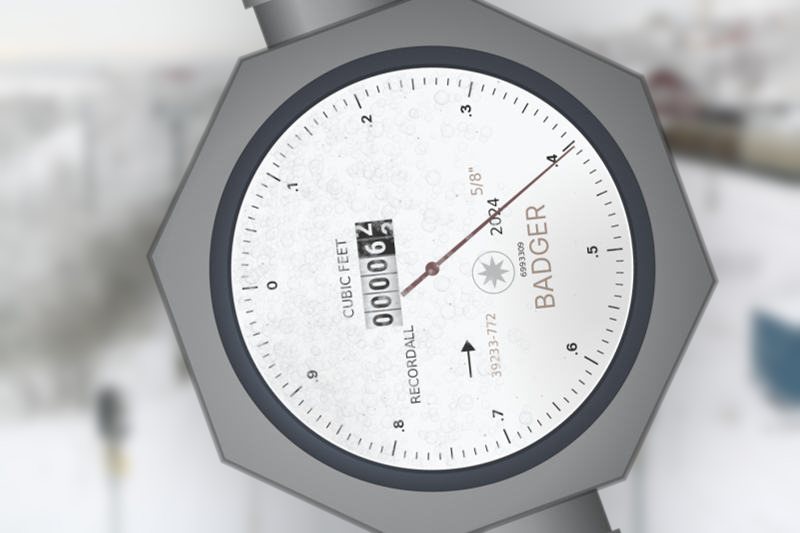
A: 62.40 ft³
